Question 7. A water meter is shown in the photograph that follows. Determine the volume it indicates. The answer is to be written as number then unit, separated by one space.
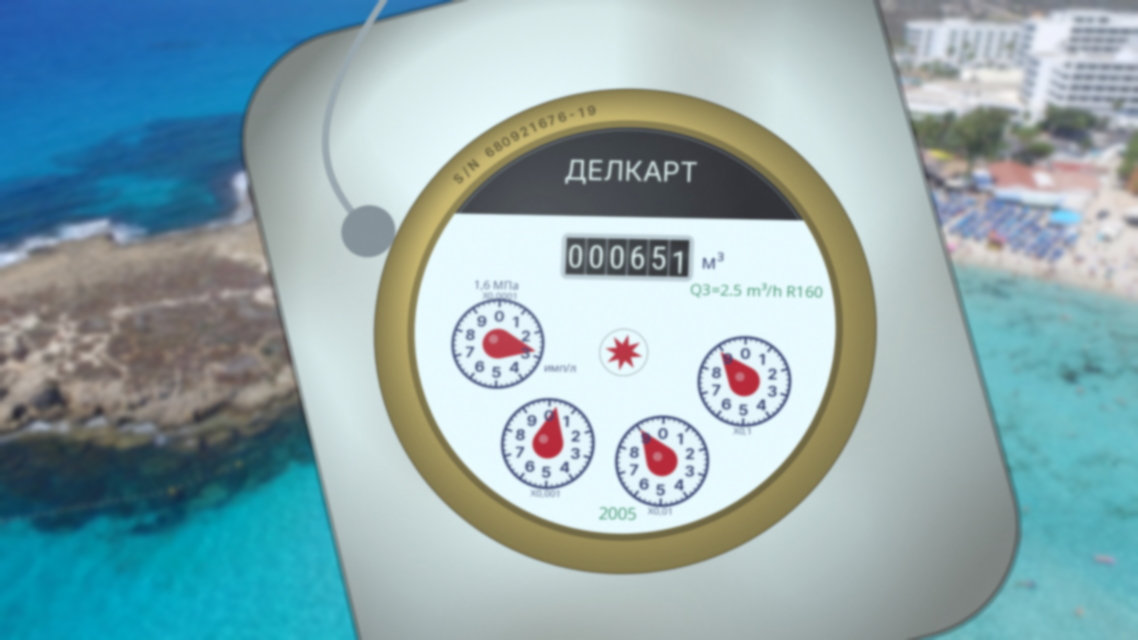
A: 650.8902 m³
